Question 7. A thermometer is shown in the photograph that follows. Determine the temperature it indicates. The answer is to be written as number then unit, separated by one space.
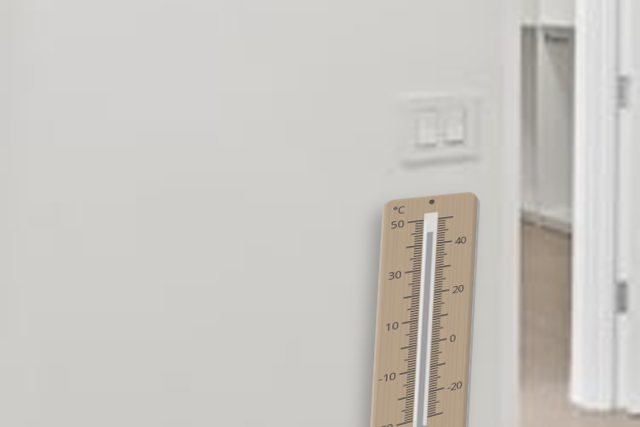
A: 45 °C
